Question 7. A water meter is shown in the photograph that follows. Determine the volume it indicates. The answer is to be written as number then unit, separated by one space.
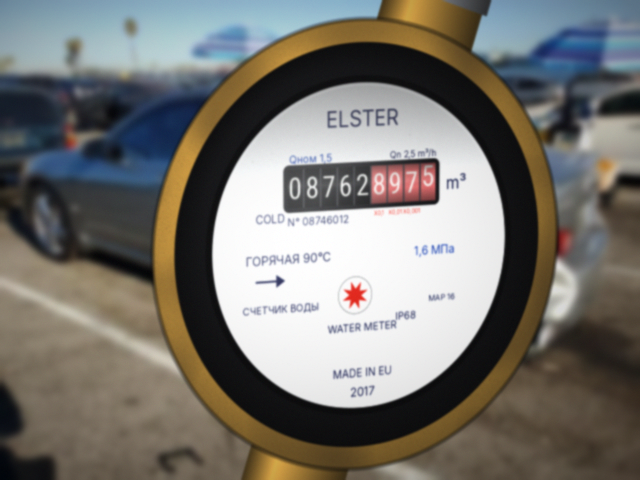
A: 8762.8975 m³
